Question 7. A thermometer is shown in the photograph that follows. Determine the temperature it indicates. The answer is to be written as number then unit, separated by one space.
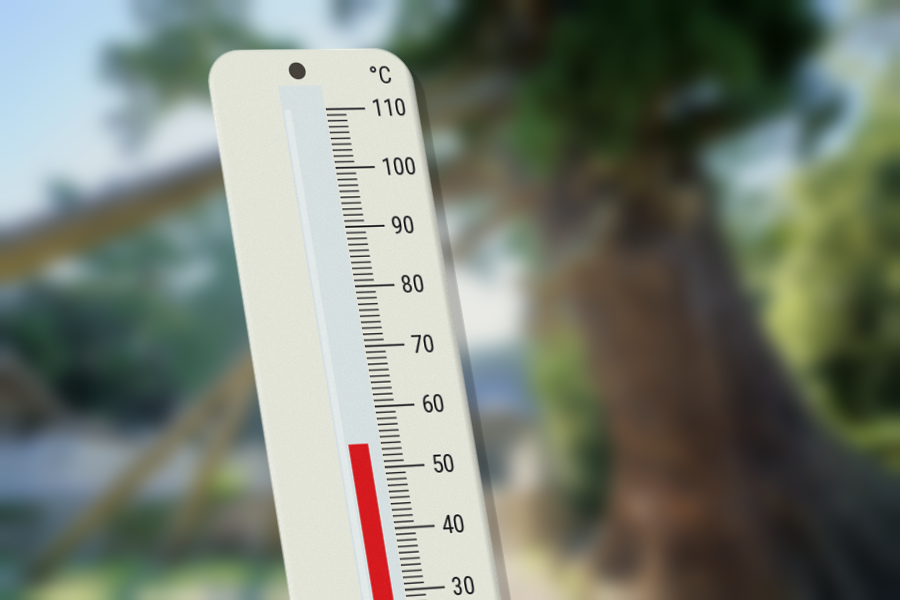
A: 54 °C
